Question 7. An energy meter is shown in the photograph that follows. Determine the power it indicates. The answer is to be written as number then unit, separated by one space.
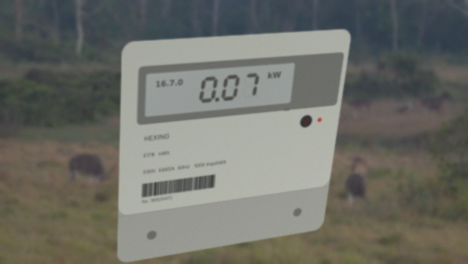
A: 0.07 kW
